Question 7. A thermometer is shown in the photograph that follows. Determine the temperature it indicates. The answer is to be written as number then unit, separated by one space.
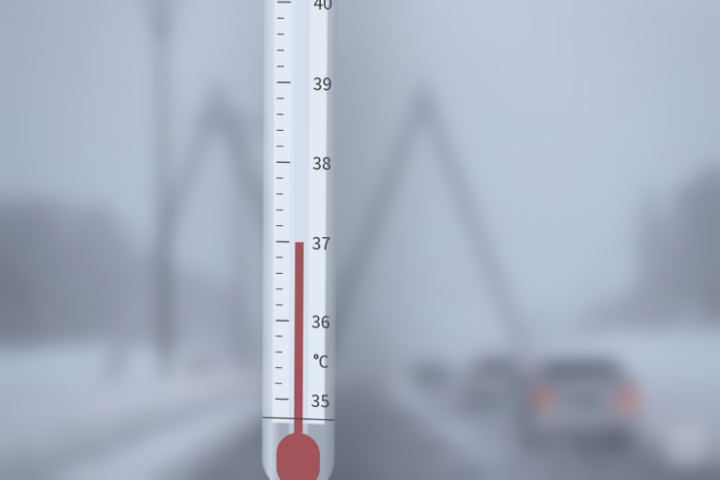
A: 37 °C
